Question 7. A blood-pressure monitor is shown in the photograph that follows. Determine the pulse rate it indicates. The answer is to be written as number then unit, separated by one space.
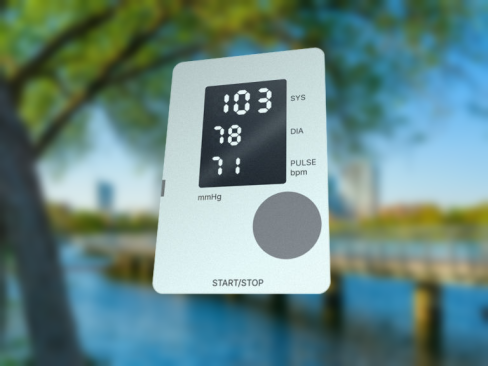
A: 71 bpm
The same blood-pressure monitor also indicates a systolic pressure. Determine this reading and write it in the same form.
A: 103 mmHg
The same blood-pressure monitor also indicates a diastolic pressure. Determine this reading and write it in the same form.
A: 78 mmHg
